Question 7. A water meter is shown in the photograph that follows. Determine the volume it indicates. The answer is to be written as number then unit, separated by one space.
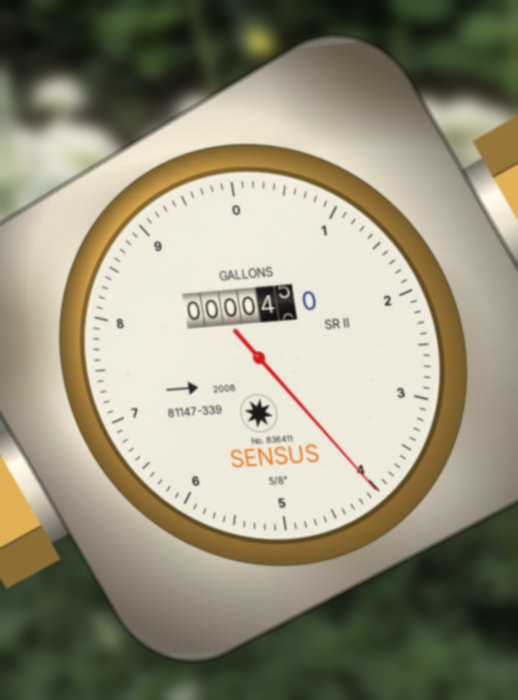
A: 454.0 gal
